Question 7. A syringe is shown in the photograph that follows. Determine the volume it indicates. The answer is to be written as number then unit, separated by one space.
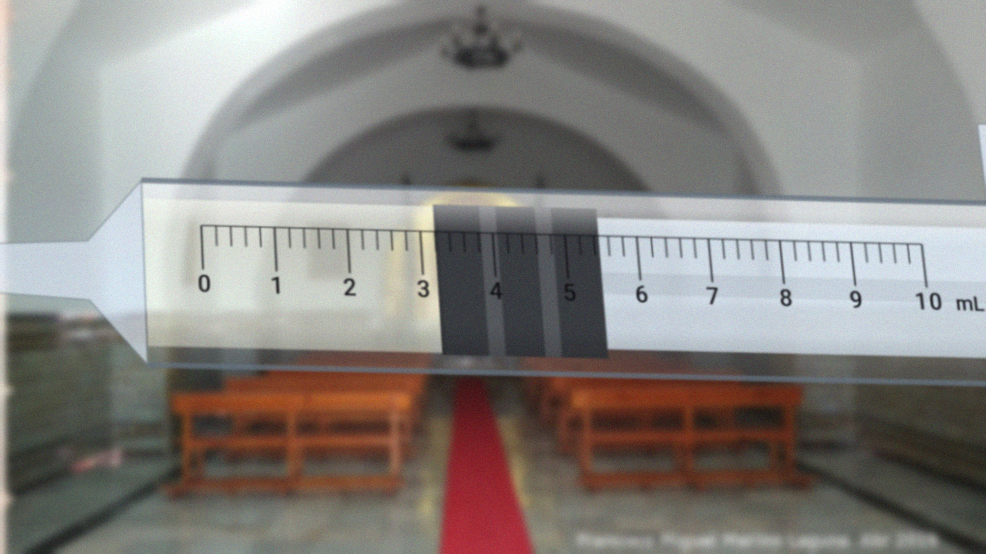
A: 3.2 mL
